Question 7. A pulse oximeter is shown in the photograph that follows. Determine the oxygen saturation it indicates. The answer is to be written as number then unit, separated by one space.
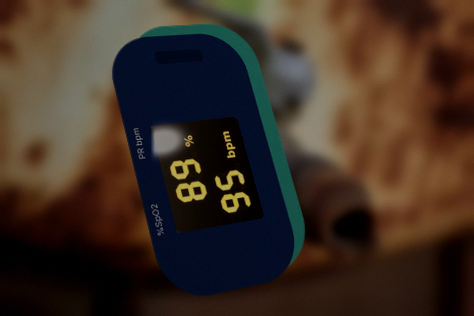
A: 89 %
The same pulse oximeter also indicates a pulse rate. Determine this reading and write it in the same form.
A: 95 bpm
